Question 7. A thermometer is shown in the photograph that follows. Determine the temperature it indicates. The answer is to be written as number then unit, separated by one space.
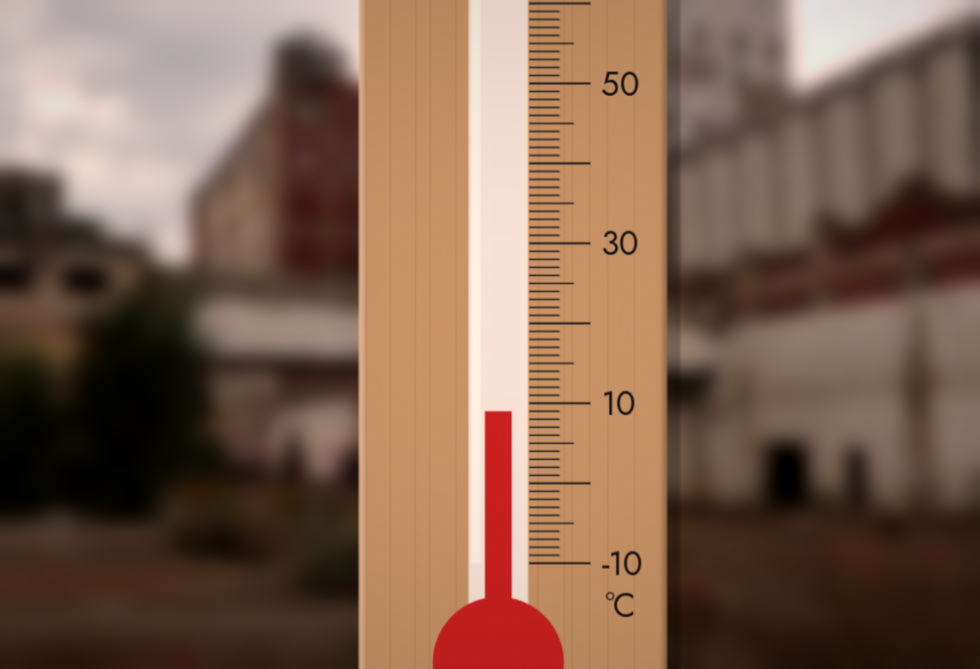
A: 9 °C
